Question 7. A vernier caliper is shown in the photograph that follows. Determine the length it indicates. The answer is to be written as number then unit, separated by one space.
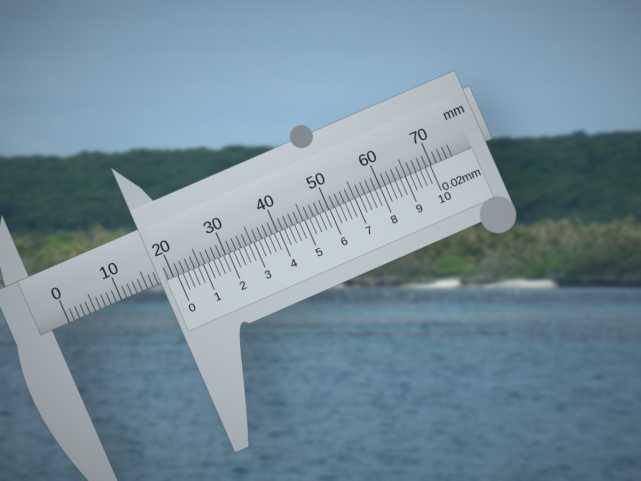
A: 20.8 mm
